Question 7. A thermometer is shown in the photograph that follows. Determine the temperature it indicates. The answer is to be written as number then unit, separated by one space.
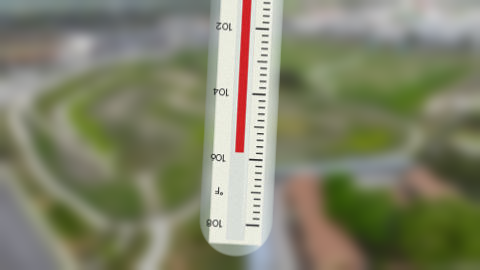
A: 105.8 °F
